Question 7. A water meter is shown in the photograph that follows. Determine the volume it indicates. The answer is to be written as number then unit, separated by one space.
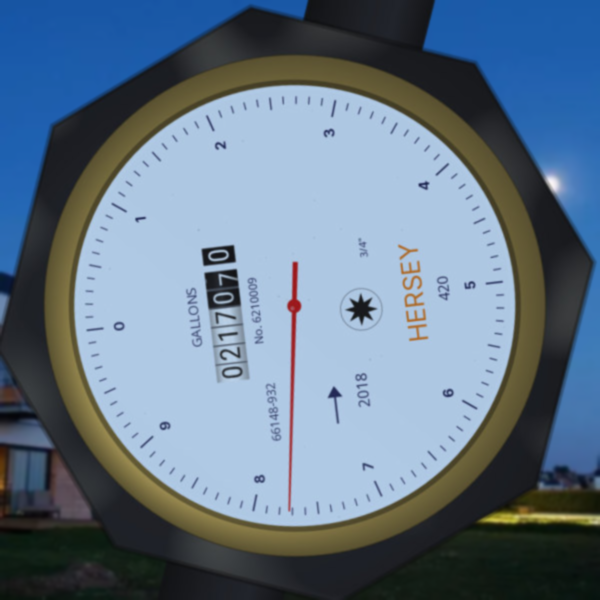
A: 217067.7 gal
